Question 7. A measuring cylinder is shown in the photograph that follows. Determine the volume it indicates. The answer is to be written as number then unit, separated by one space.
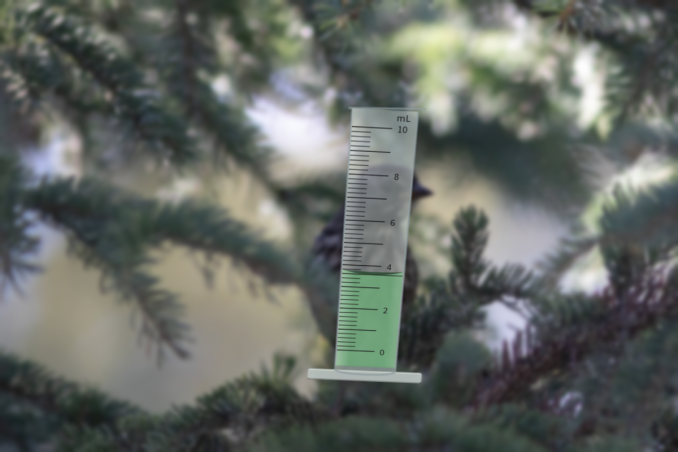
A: 3.6 mL
